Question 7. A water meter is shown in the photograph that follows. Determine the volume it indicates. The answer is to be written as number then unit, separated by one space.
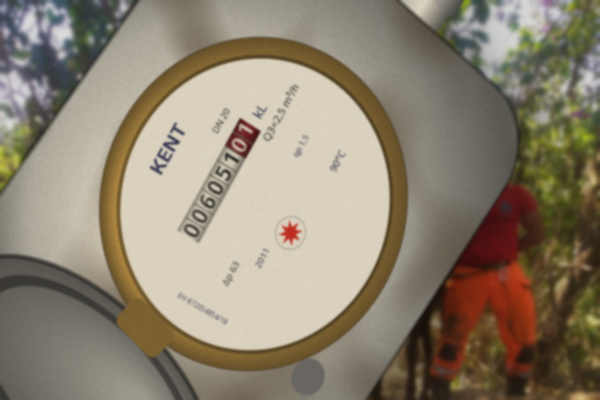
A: 6051.01 kL
